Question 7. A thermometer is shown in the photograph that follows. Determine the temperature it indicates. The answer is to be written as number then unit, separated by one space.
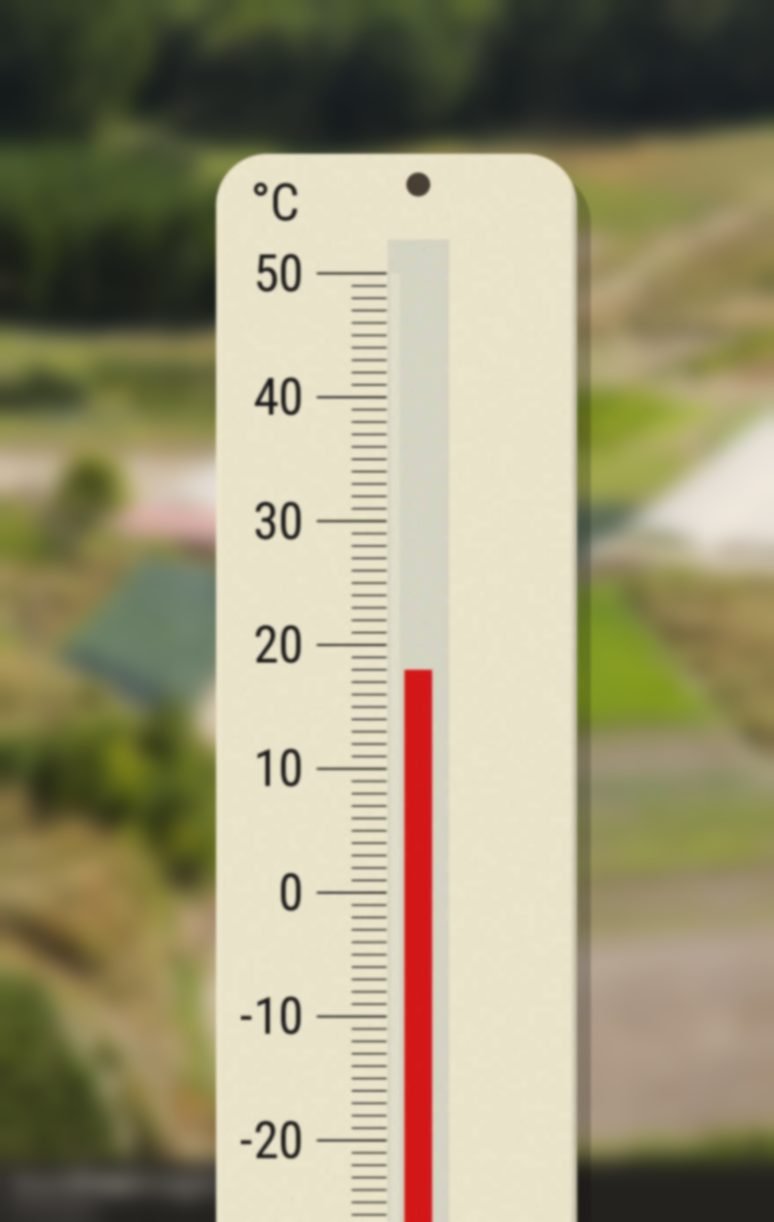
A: 18 °C
